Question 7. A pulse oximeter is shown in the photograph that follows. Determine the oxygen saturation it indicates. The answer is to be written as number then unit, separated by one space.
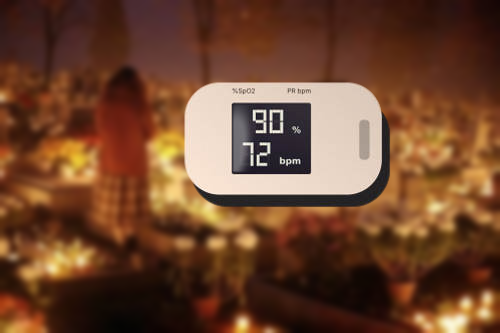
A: 90 %
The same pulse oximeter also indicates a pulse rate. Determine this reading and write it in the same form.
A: 72 bpm
